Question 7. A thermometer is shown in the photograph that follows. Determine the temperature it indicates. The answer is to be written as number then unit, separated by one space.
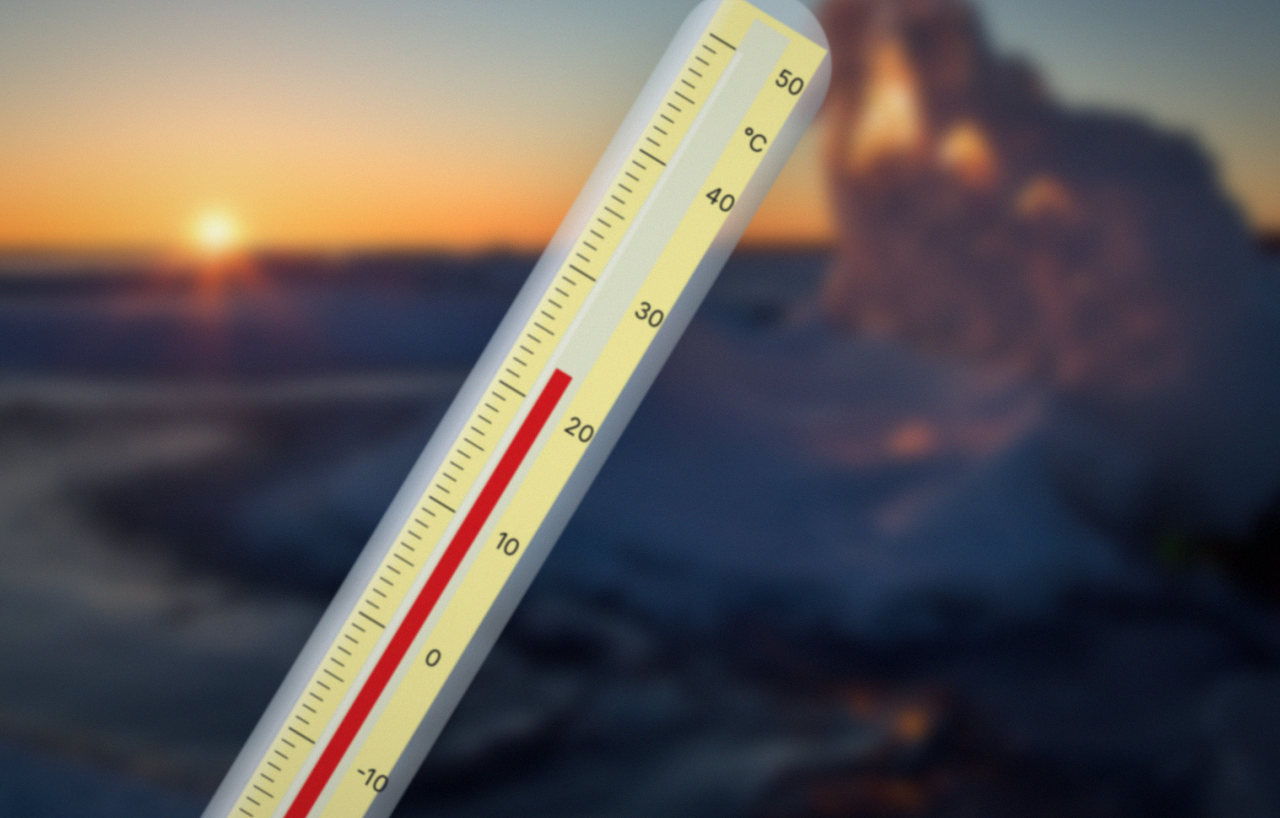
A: 23 °C
